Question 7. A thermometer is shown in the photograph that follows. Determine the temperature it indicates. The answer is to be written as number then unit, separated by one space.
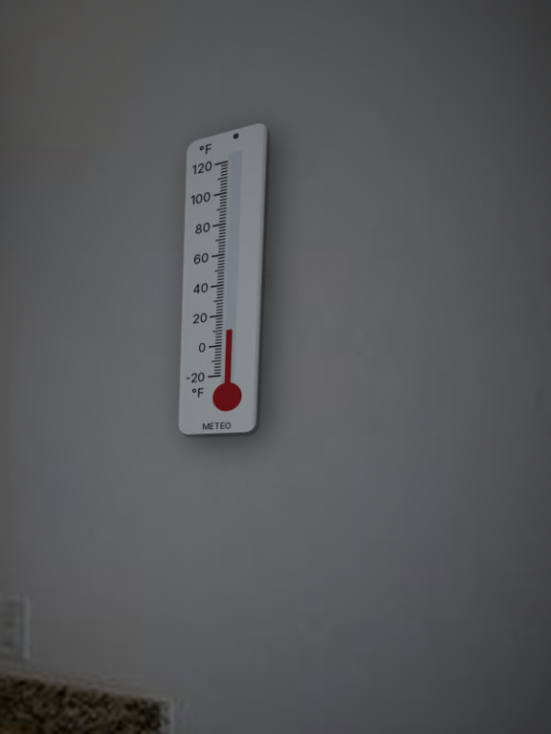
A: 10 °F
